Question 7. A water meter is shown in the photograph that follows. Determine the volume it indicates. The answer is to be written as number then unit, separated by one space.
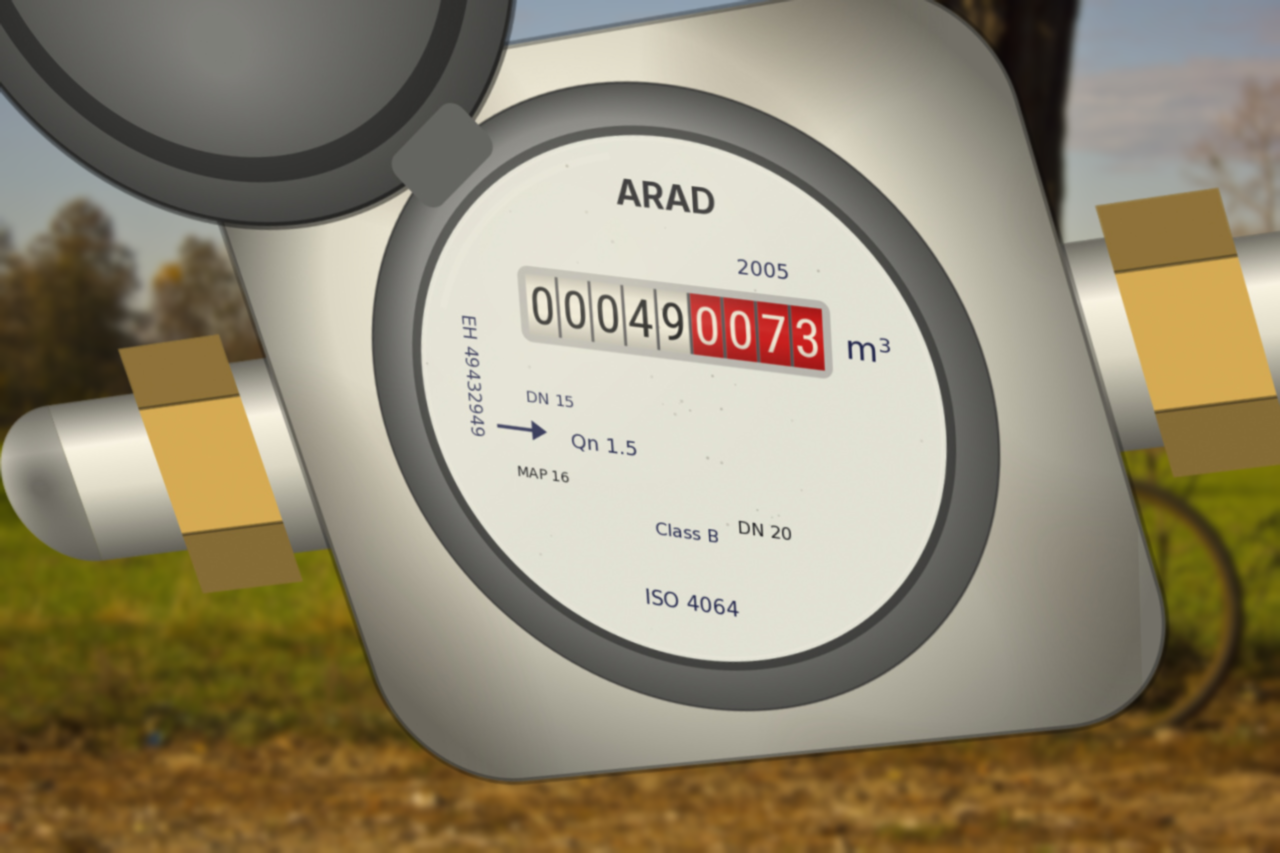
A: 49.0073 m³
